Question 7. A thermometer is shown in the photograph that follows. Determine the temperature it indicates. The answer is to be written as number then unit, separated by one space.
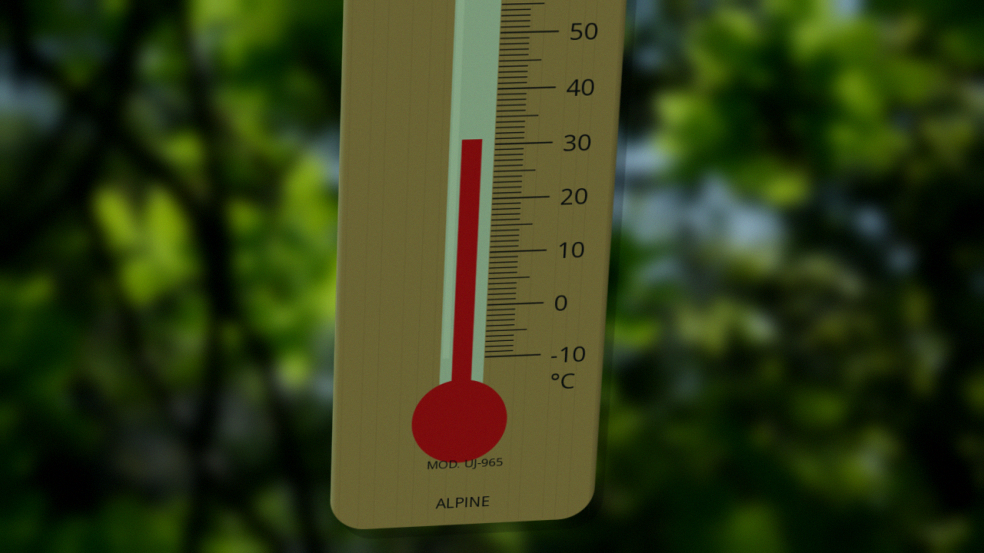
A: 31 °C
